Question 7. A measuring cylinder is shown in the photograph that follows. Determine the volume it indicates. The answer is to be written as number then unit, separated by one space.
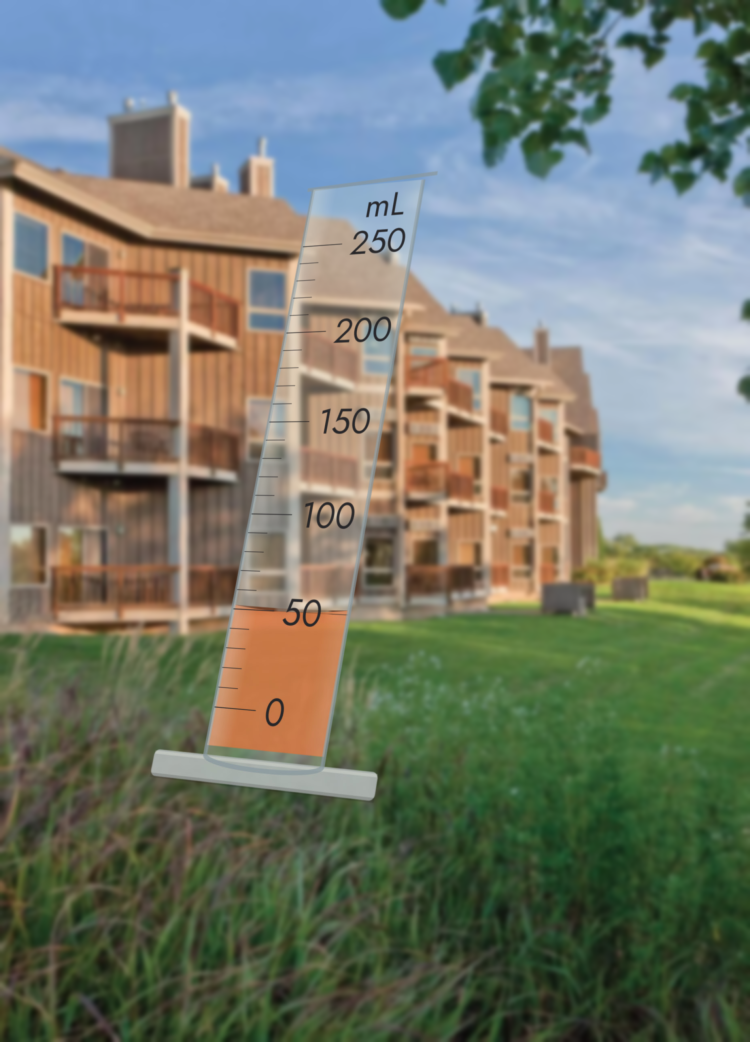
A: 50 mL
